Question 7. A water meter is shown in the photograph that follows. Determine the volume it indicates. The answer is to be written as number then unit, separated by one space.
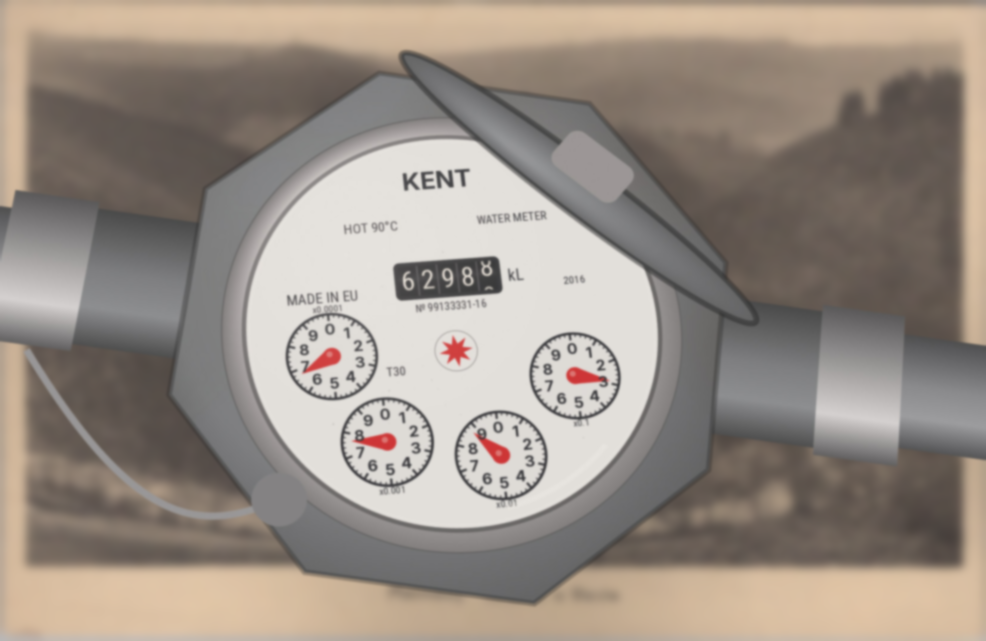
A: 62988.2876 kL
